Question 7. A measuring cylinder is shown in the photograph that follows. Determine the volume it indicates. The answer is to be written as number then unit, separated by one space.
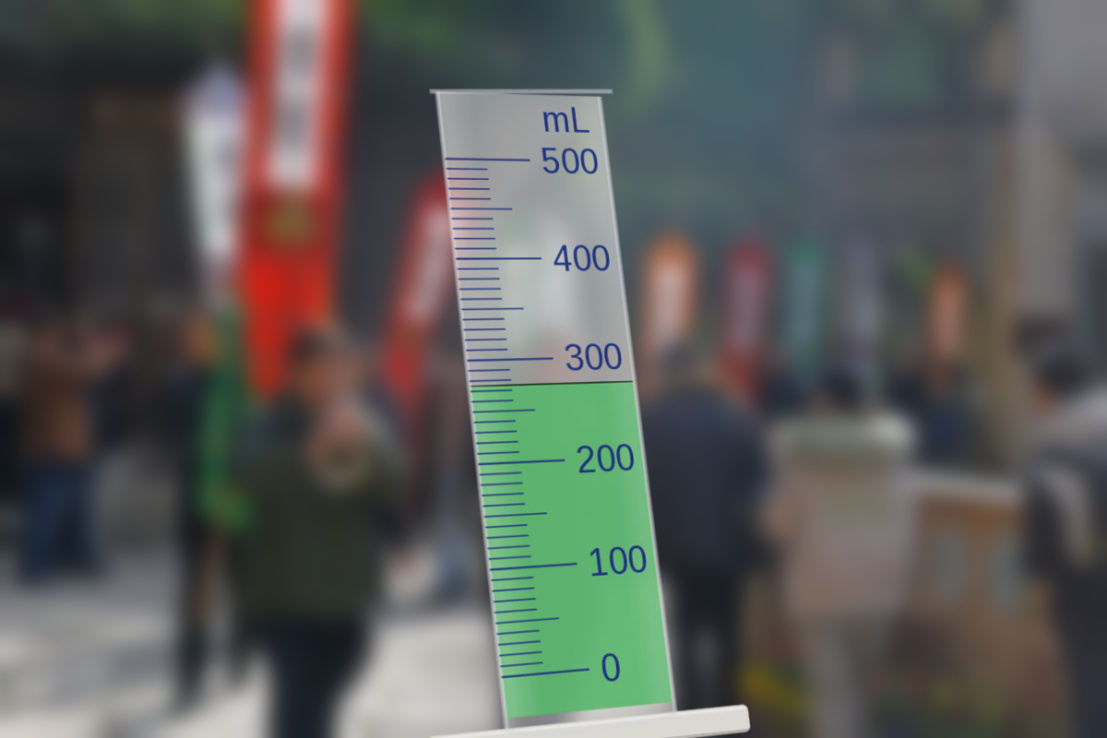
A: 275 mL
